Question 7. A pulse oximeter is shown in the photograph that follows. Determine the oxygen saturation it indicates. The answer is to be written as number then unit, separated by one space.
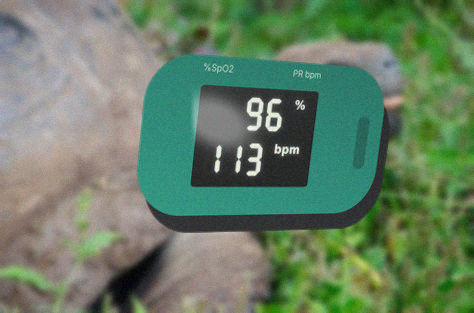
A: 96 %
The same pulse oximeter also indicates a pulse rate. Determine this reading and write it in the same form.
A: 113 bpm
